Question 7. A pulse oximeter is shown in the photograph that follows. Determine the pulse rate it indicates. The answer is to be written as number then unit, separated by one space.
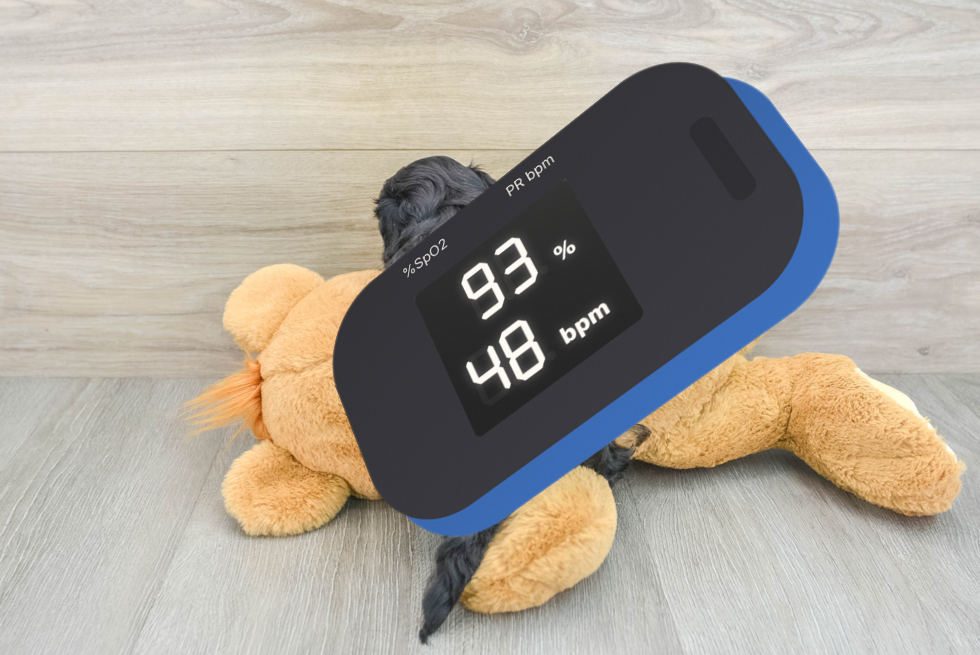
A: 48 bpm
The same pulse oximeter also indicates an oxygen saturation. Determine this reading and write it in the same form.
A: 93 %
